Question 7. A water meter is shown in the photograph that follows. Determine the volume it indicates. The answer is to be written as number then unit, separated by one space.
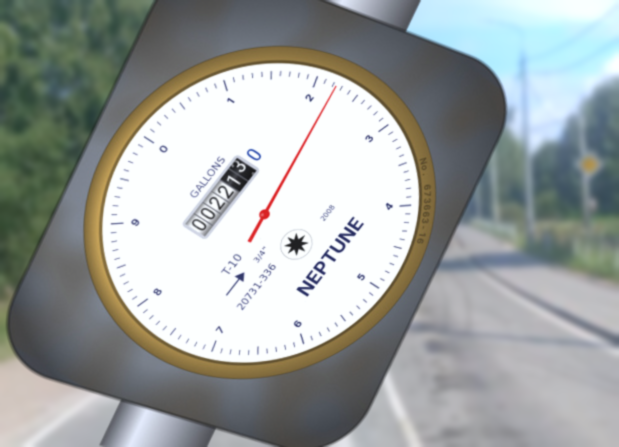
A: 22132.2 gal
